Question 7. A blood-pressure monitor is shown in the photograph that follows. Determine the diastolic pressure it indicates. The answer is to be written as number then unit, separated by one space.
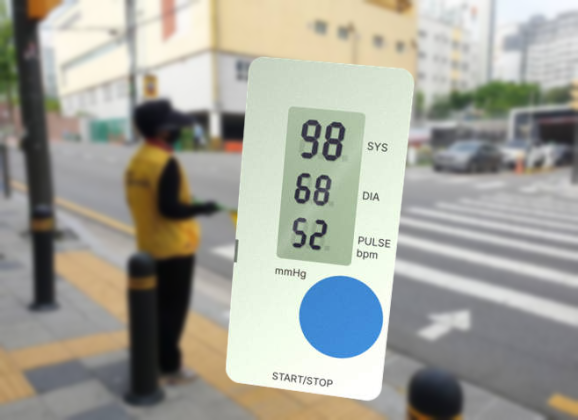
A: 68 mmHg
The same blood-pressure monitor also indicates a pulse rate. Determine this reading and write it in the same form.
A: 52 bpm
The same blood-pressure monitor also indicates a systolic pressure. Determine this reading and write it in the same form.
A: 98 mmHg
